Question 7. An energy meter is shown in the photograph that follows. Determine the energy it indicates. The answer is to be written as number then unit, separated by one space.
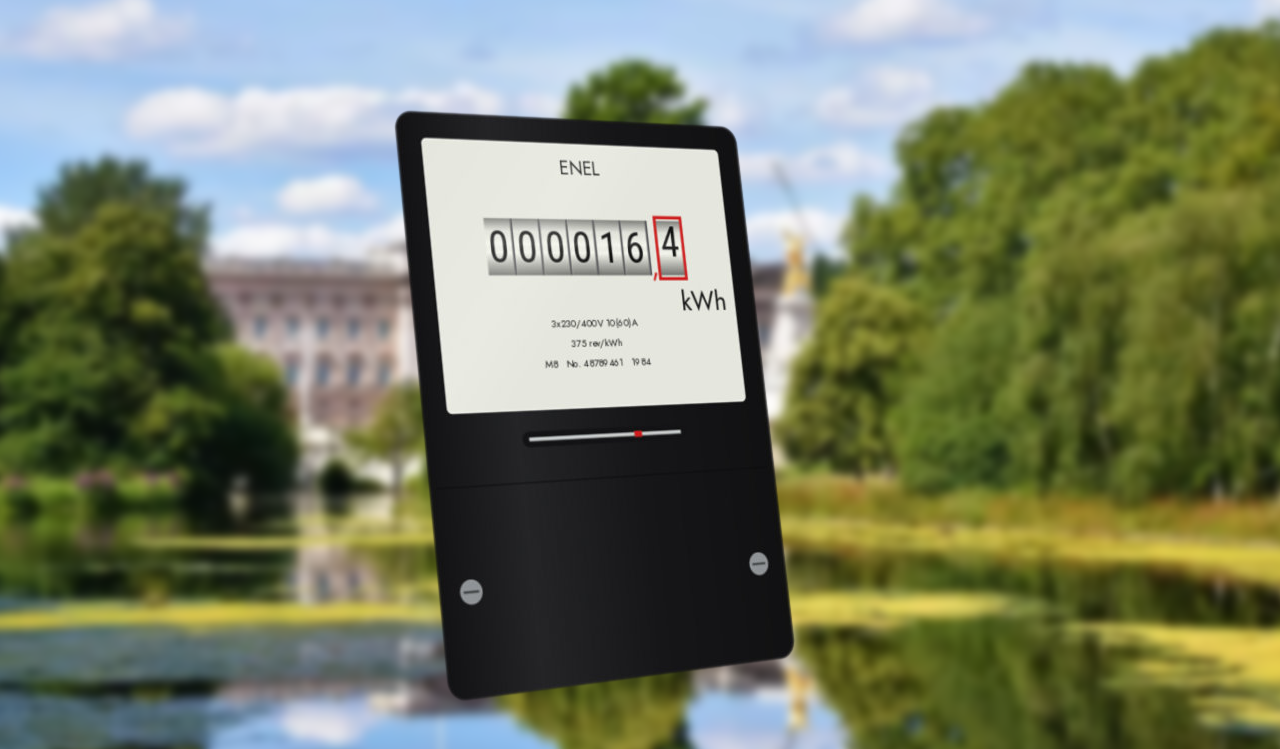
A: 16.4 kWh
